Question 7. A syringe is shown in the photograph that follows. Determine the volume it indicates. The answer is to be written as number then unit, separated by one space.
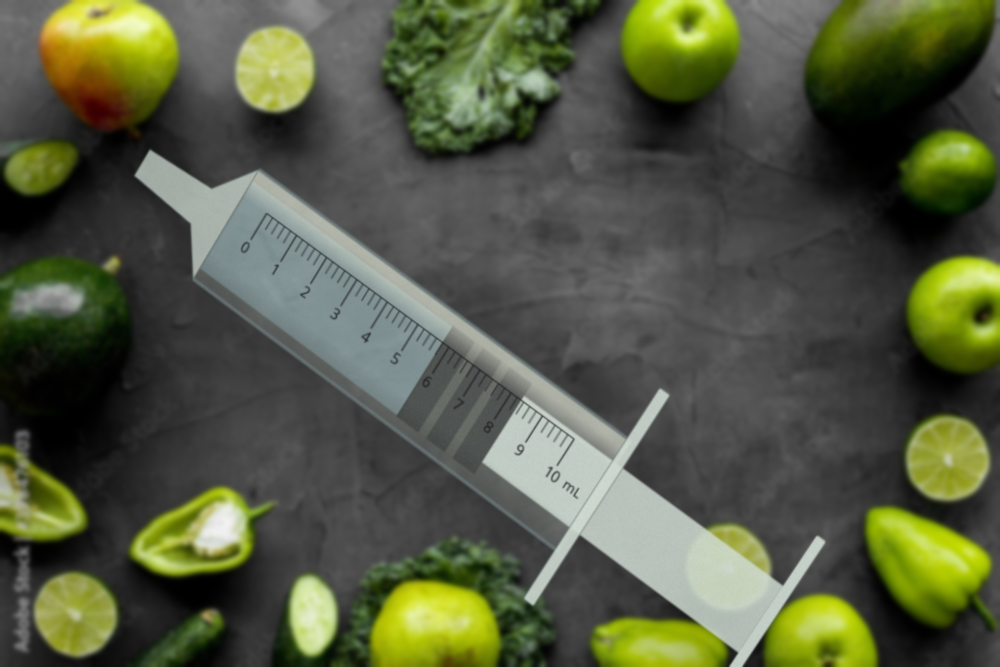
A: 5.8 mL
